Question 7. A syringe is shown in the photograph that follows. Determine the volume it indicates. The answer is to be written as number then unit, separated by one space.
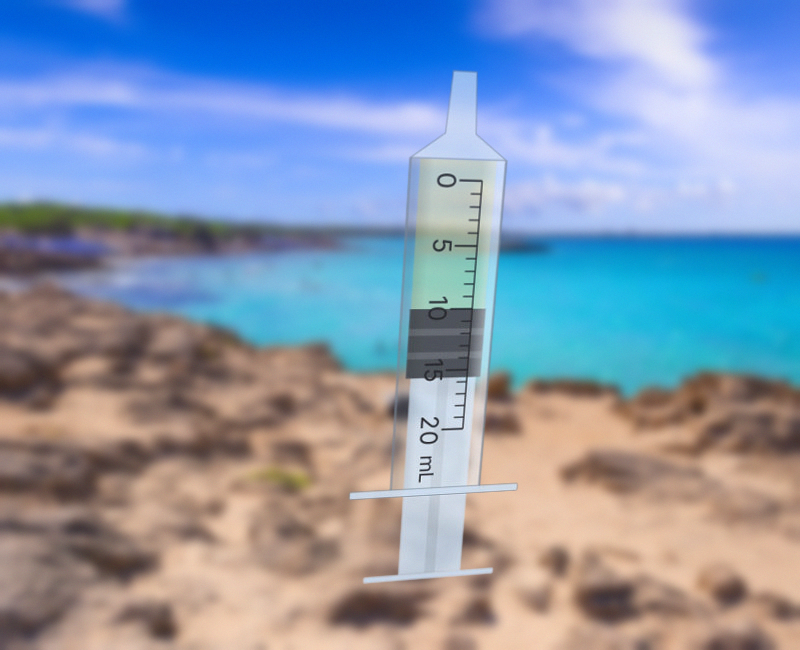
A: 10 mL
